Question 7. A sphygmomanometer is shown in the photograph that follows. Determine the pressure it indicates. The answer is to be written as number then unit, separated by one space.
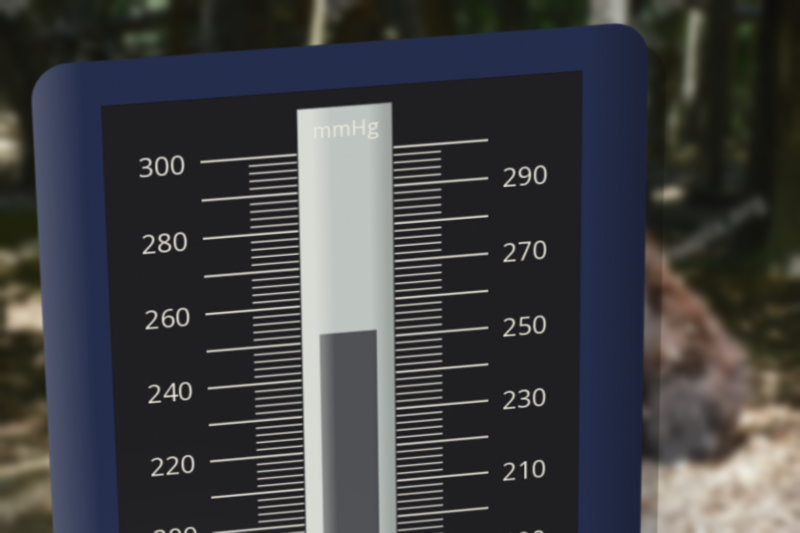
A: 252 mmHg
